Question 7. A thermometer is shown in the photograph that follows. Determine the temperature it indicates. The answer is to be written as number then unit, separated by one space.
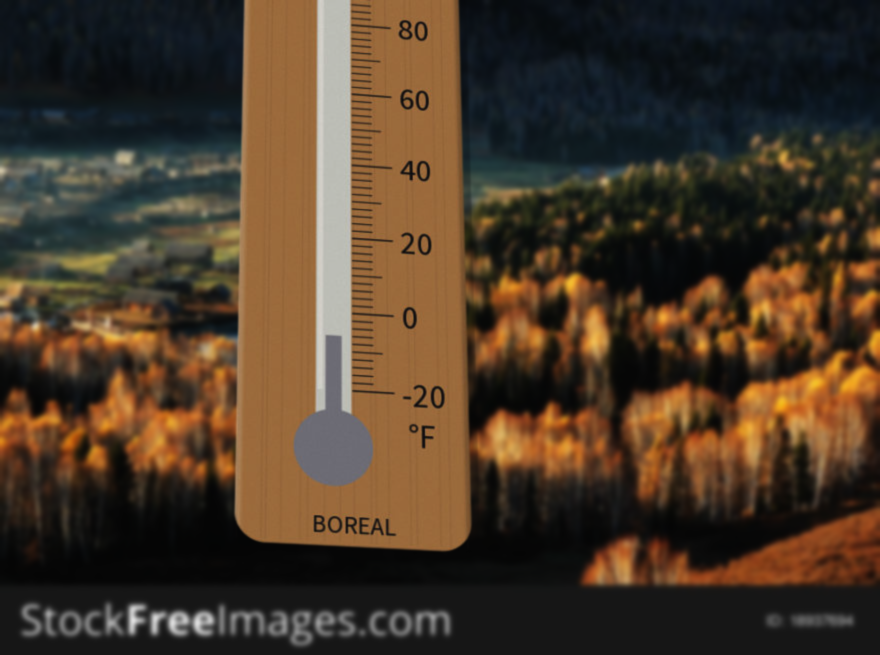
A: -6 °F
